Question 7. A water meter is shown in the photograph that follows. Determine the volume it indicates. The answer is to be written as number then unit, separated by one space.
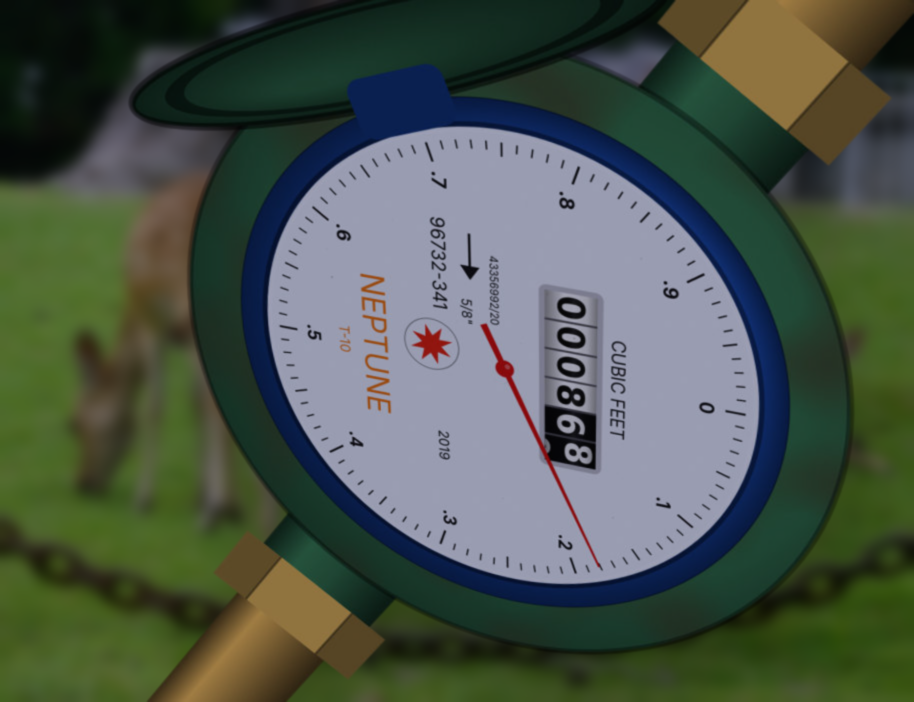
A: 868.18 ft³
